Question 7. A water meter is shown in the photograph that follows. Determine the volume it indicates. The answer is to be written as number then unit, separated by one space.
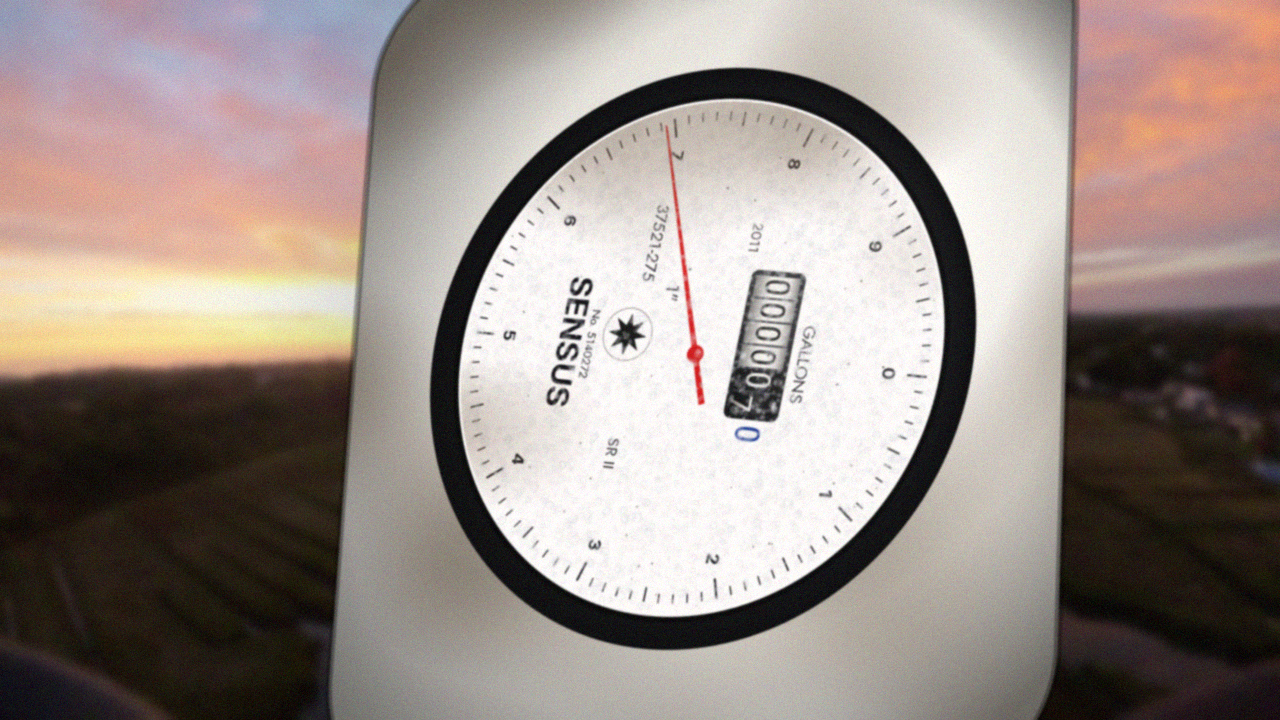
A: 66.9 gal
